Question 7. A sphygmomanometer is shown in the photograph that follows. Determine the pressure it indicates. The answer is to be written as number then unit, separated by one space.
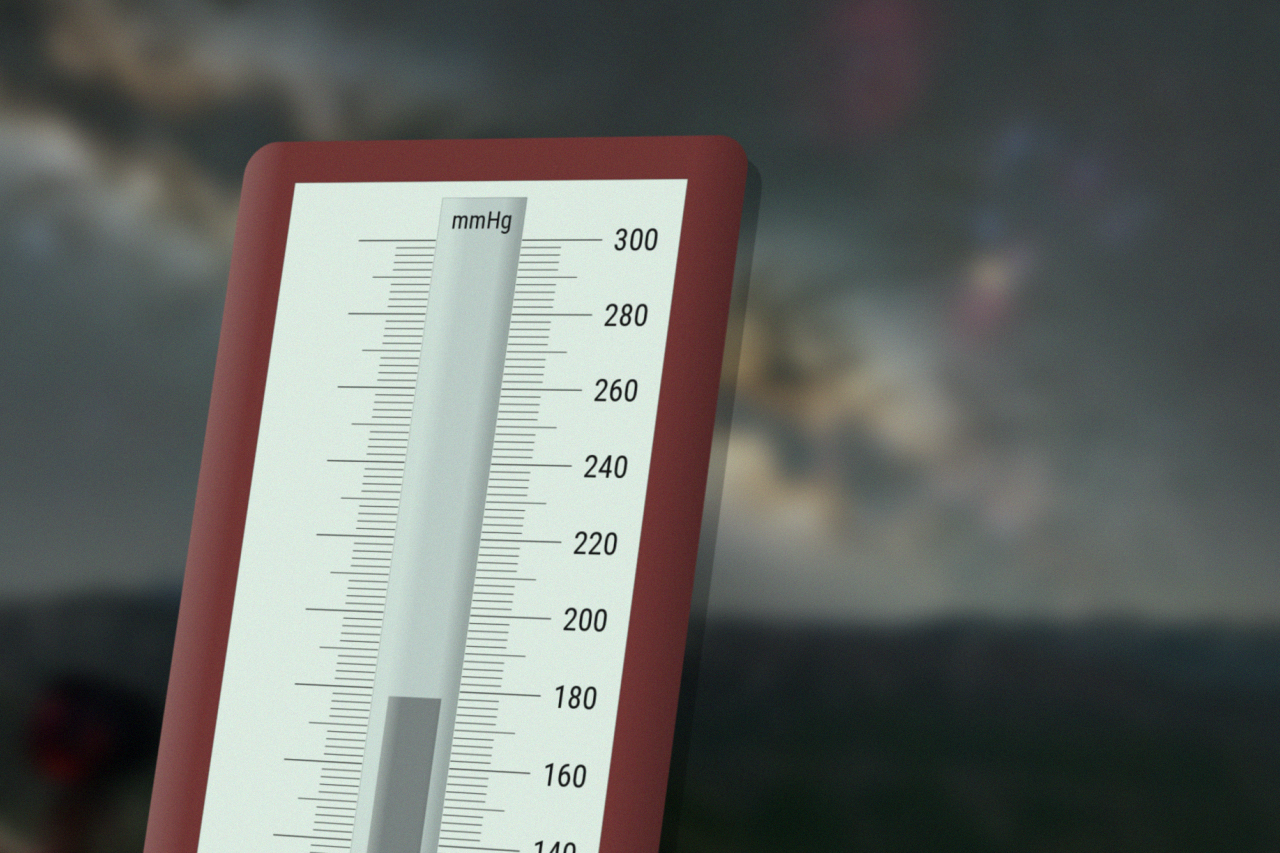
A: 178 mmHg
